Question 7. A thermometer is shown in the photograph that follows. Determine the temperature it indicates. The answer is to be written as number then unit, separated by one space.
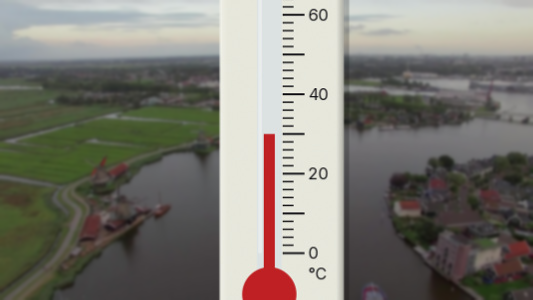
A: 30 °C
